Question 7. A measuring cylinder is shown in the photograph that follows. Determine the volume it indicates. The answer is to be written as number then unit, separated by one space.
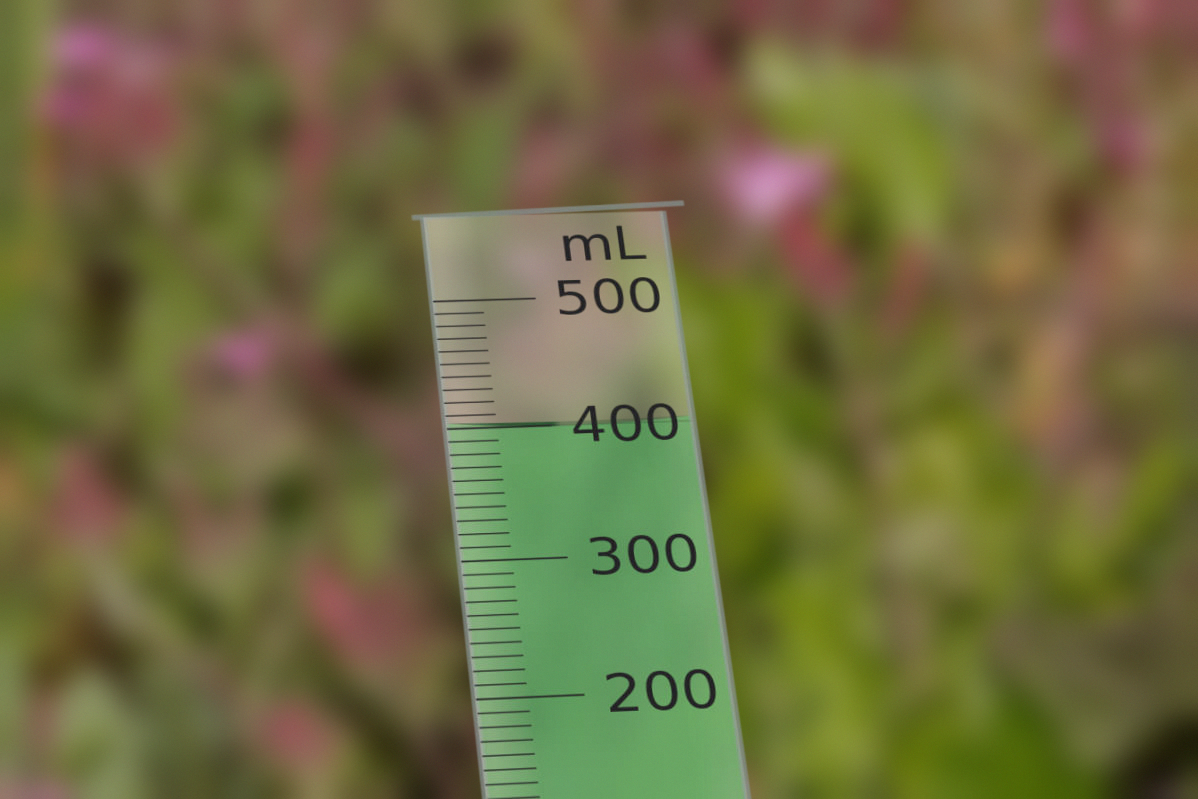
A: 400 mL
